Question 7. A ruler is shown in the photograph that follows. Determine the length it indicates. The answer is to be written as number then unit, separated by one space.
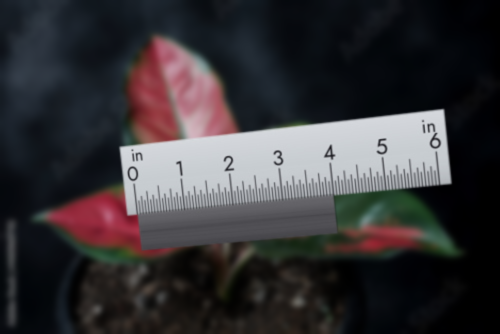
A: 4 in
